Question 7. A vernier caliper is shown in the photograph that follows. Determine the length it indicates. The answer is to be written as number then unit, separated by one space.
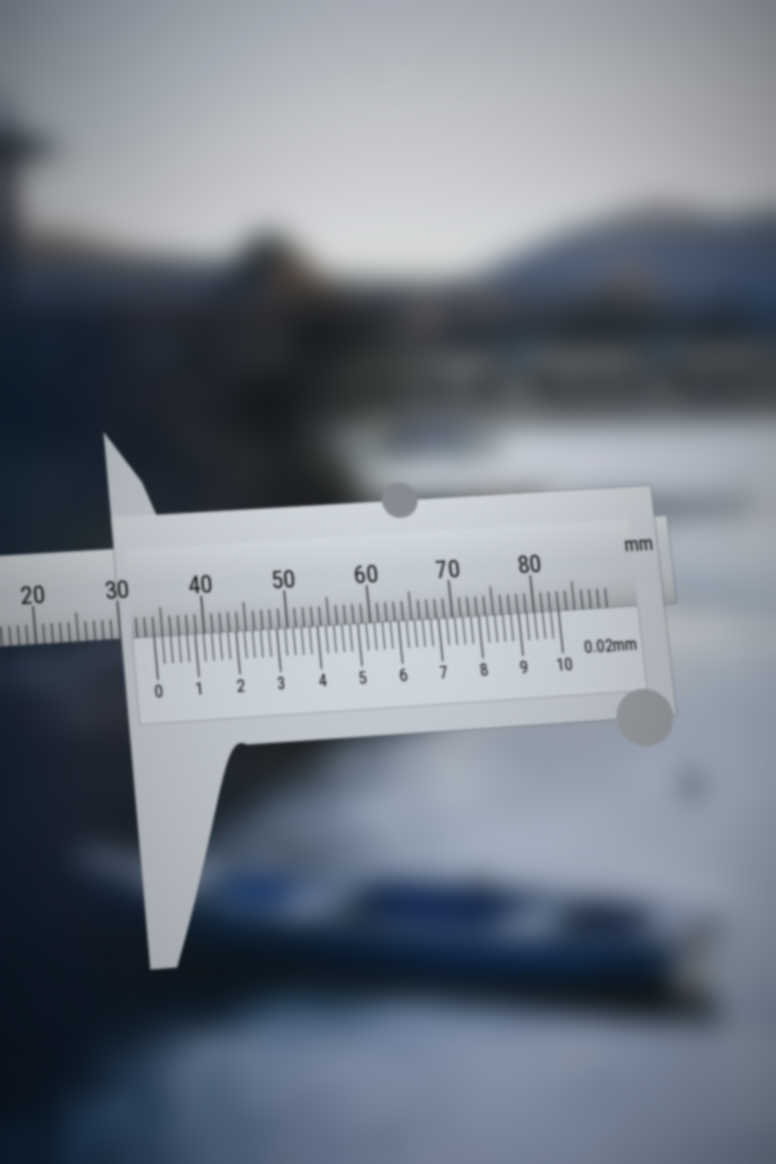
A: 34.0 mm
